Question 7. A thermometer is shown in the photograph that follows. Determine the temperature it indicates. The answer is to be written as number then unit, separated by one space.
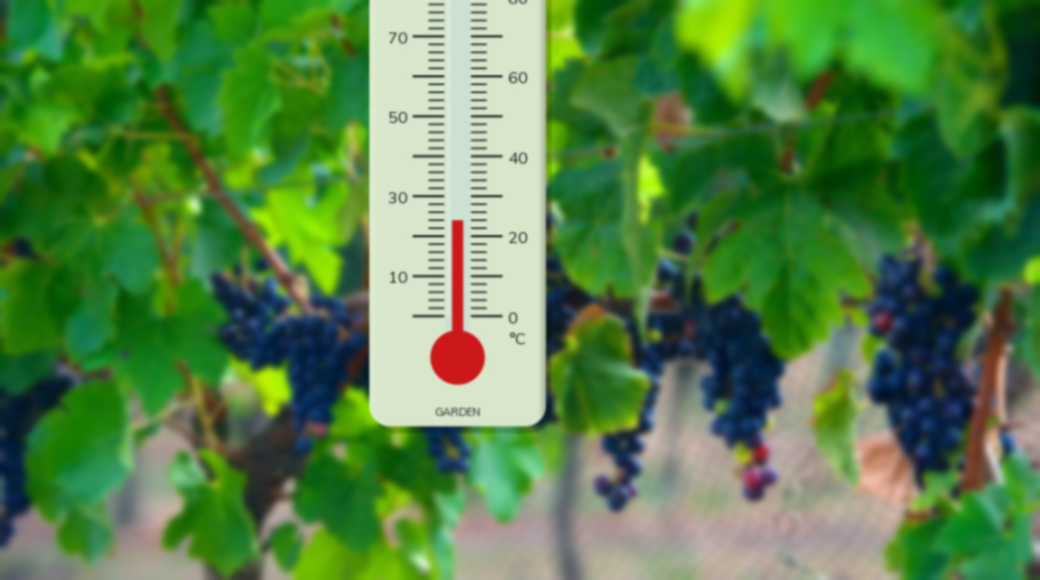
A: 24 °C
